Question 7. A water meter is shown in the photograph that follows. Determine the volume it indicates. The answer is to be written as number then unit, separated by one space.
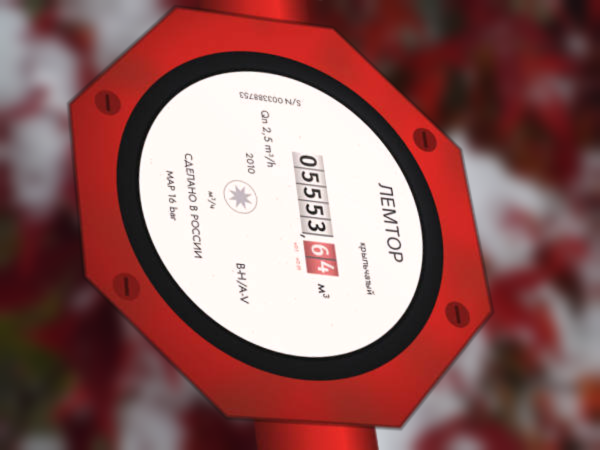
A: 5553.64 m³
